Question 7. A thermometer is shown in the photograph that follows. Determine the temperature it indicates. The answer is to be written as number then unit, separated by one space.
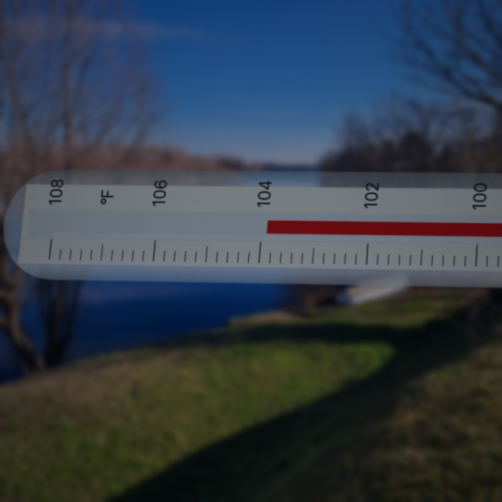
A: 103.9 °F
